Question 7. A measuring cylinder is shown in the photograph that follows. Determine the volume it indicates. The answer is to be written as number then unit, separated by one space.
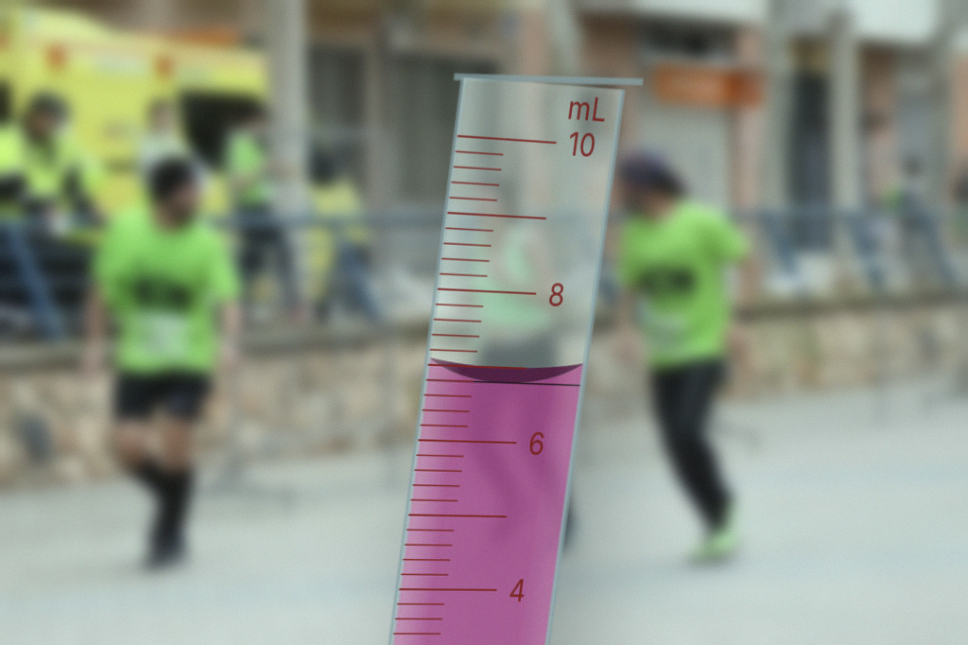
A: 6.8 mL
